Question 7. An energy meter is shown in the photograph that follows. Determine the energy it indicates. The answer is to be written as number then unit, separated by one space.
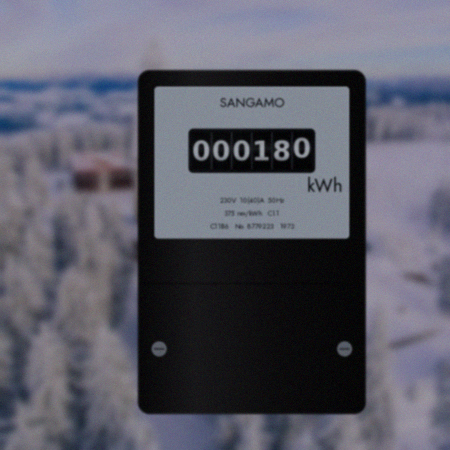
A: 180 kWh
